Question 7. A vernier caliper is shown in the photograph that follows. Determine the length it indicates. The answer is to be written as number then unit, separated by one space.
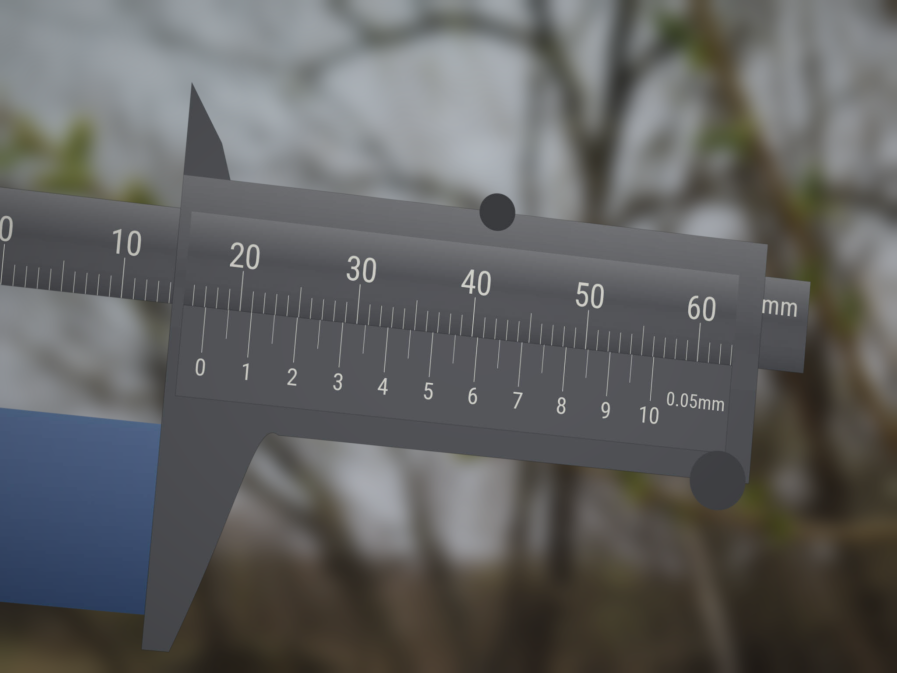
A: 17.1 mm
